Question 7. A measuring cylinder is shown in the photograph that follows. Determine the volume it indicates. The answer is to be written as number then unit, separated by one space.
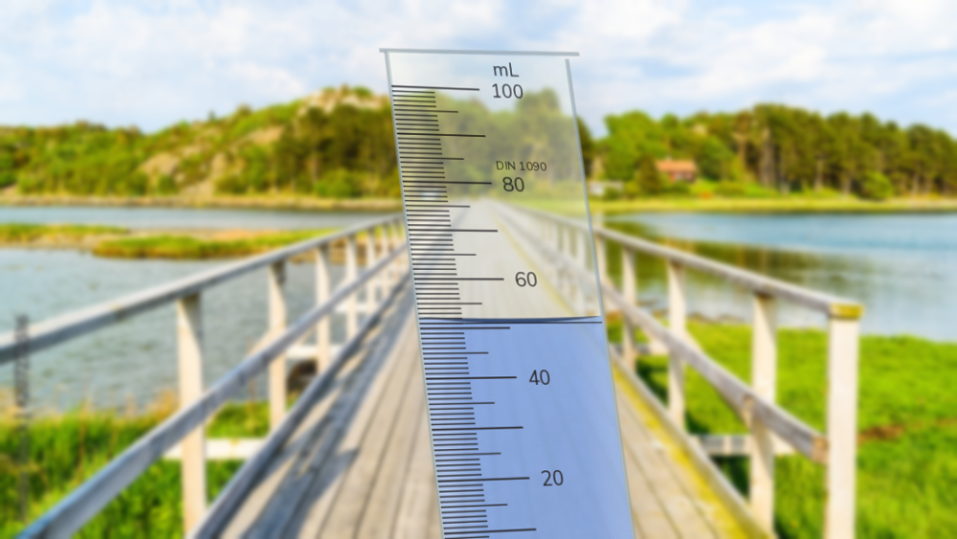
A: 51 mL
